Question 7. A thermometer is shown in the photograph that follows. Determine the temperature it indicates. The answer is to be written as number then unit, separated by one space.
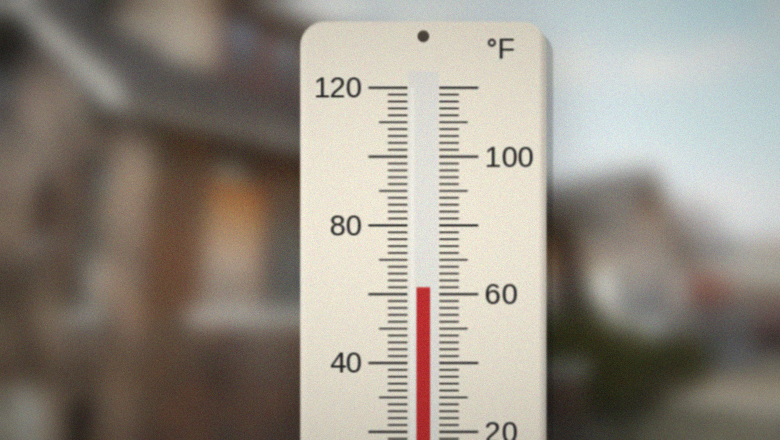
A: 62 °F
